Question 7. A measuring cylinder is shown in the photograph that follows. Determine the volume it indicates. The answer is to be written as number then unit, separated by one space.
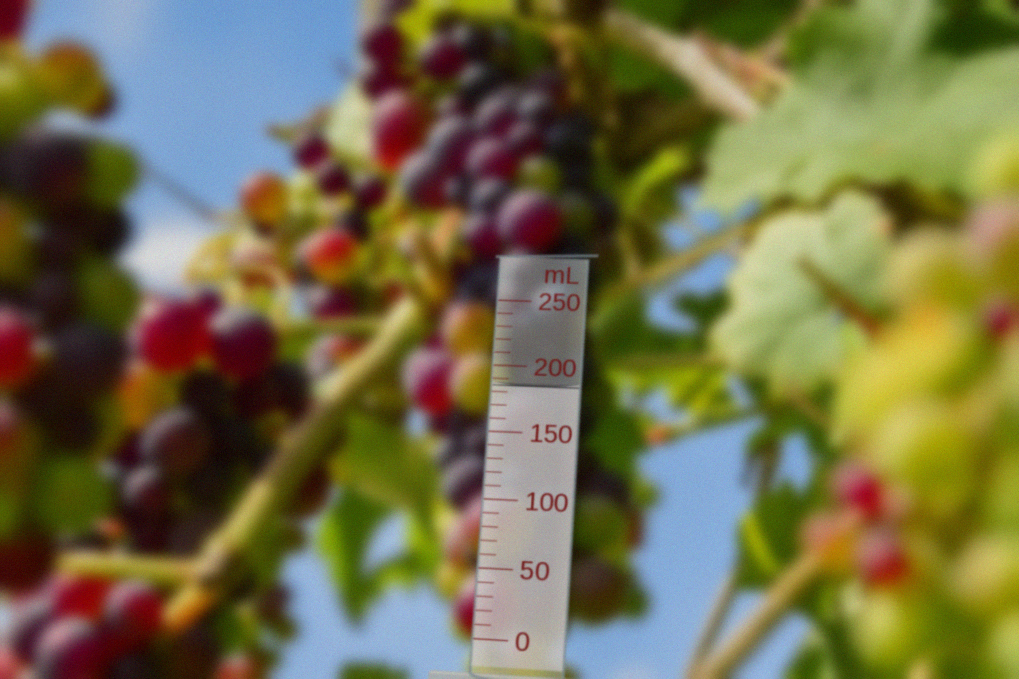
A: 185 mL
